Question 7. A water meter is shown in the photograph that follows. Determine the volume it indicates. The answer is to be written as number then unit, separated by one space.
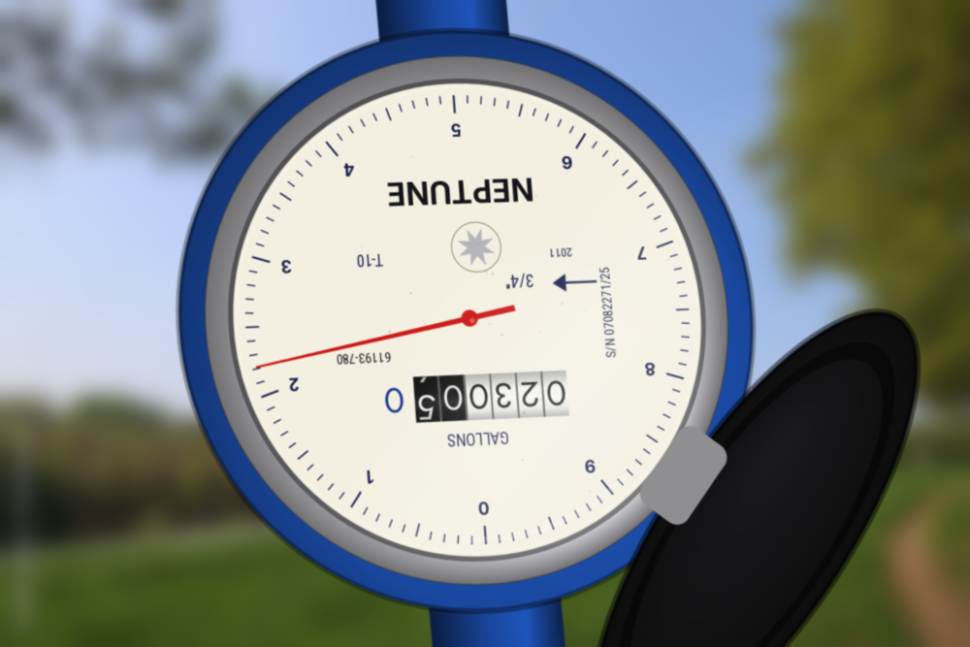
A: 230052.2 gal
